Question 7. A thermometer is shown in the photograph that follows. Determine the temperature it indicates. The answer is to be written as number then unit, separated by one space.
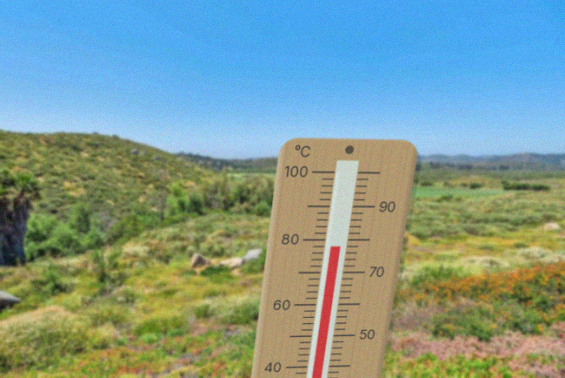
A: 78 °C
